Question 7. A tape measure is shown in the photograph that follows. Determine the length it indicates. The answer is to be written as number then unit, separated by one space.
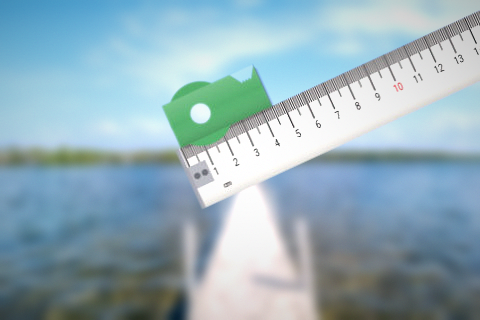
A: 4.5 cm
